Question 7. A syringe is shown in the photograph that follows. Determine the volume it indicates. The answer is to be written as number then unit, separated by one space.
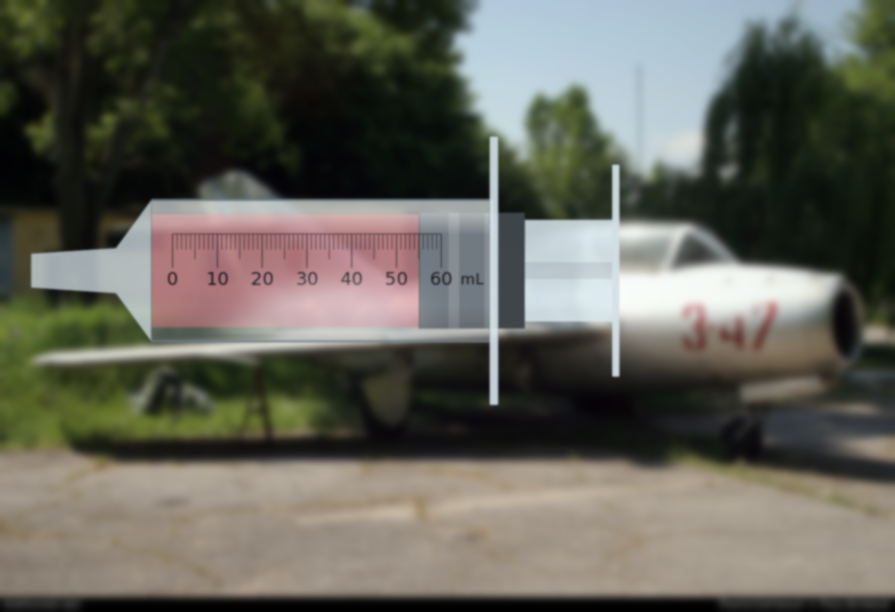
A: 55 mL
